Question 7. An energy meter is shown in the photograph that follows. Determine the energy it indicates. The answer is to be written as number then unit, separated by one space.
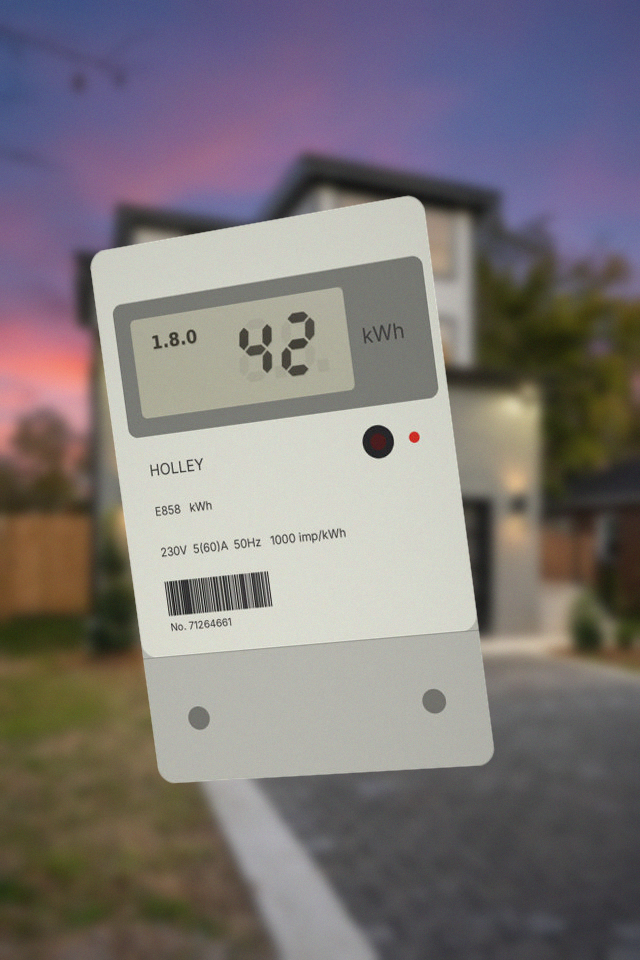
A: 42 kWh
